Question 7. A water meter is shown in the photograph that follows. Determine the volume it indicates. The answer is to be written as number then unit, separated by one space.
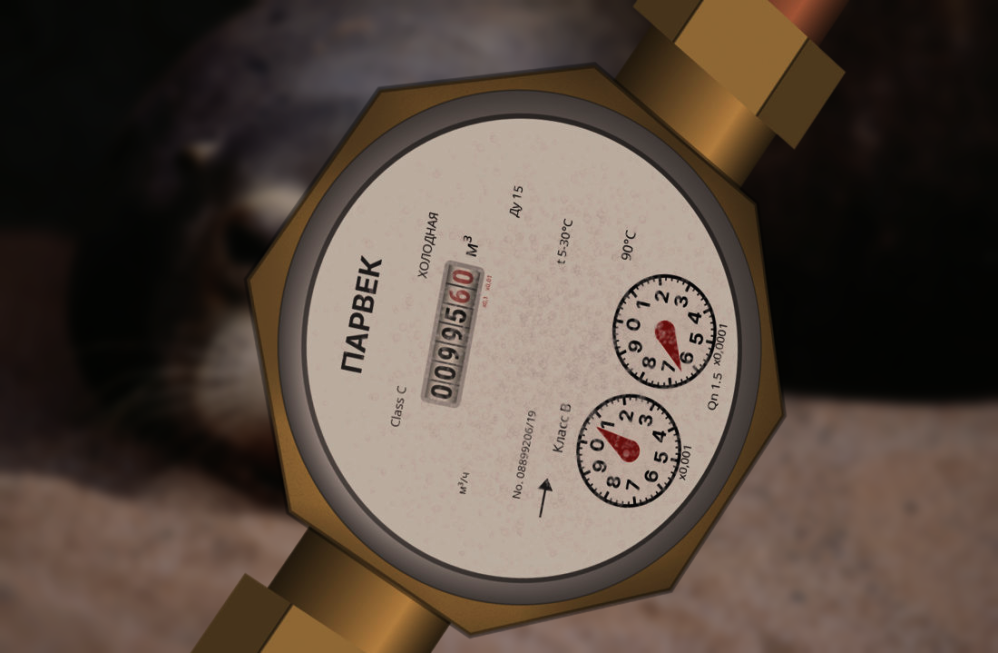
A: 995.6006 m³
